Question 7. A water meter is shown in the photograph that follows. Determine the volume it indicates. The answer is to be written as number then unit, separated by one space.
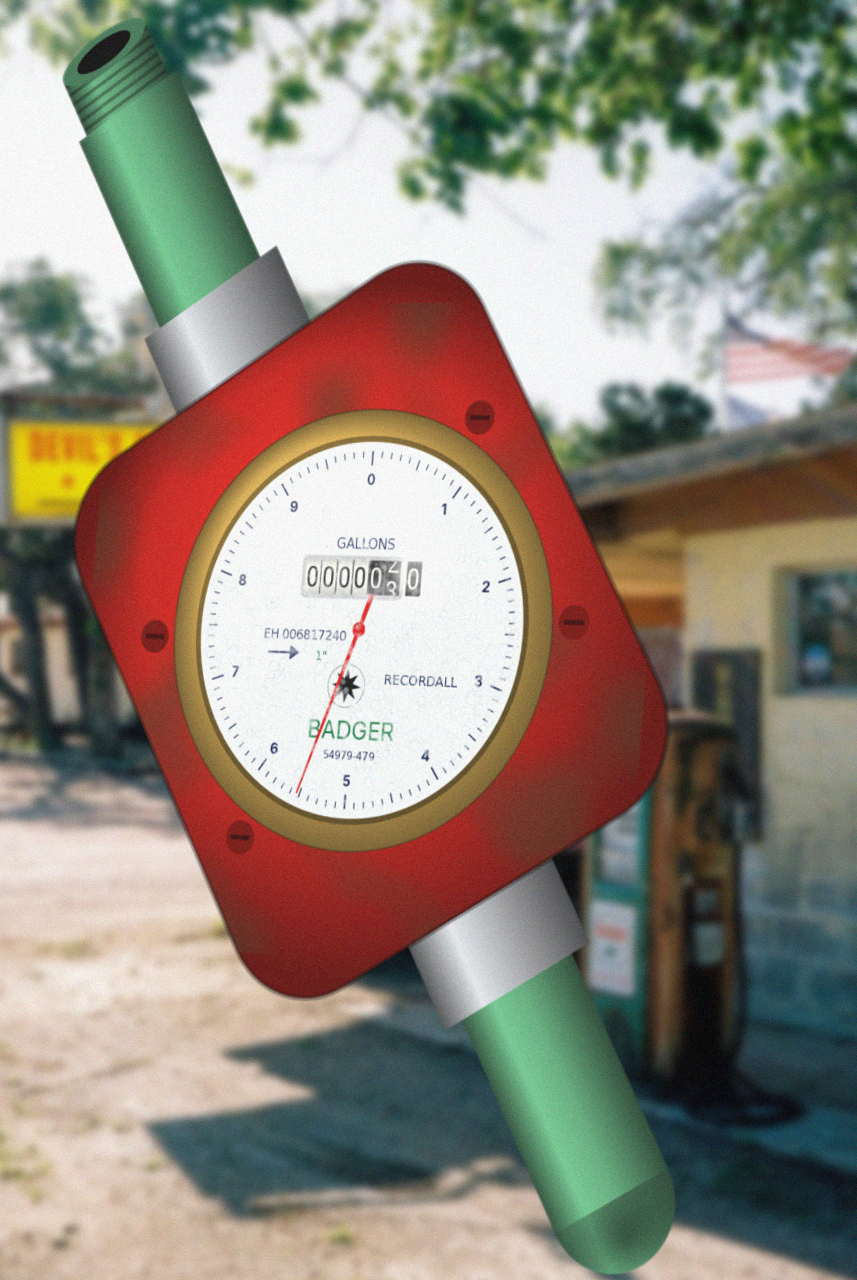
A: 25.5 gal
